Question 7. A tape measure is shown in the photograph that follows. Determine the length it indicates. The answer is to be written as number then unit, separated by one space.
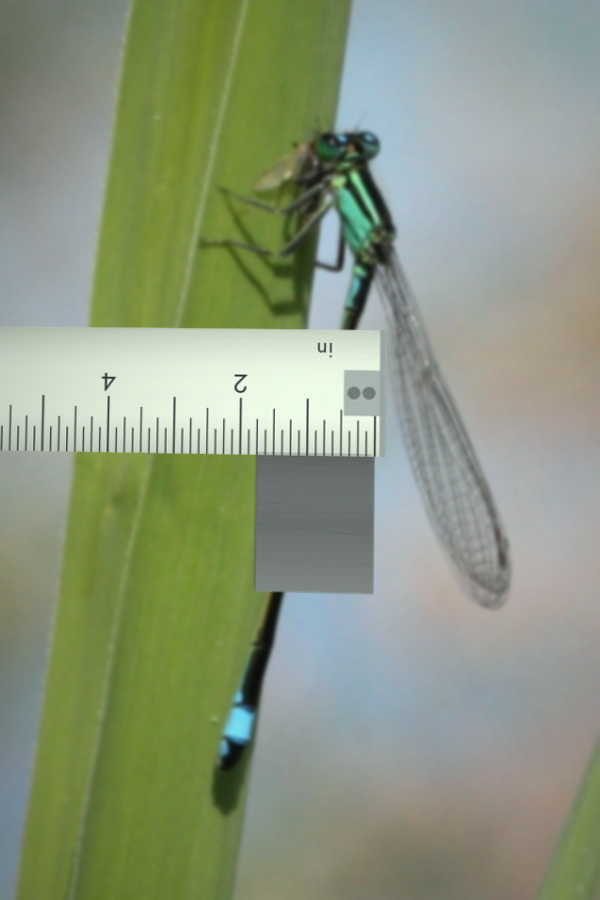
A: 1.75 in
